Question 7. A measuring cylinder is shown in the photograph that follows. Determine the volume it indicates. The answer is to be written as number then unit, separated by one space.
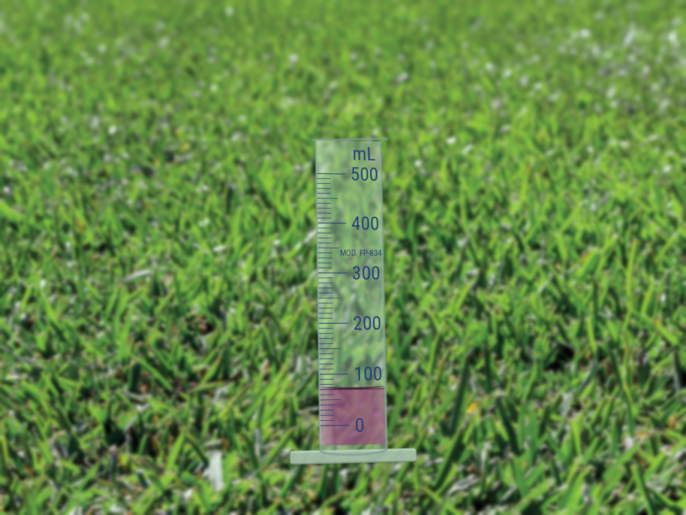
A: 70 mL
